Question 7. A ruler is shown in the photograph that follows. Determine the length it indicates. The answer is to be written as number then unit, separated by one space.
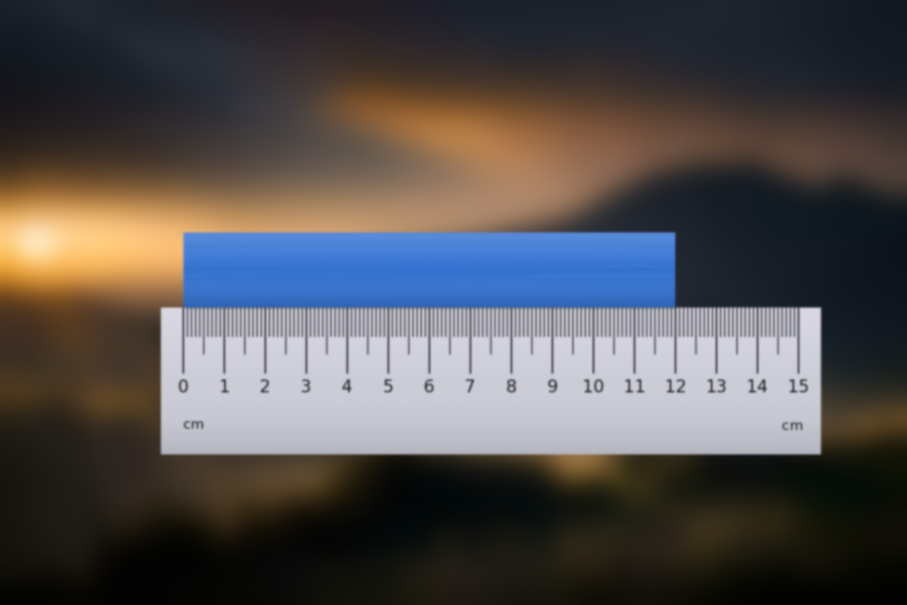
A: 12 cm
